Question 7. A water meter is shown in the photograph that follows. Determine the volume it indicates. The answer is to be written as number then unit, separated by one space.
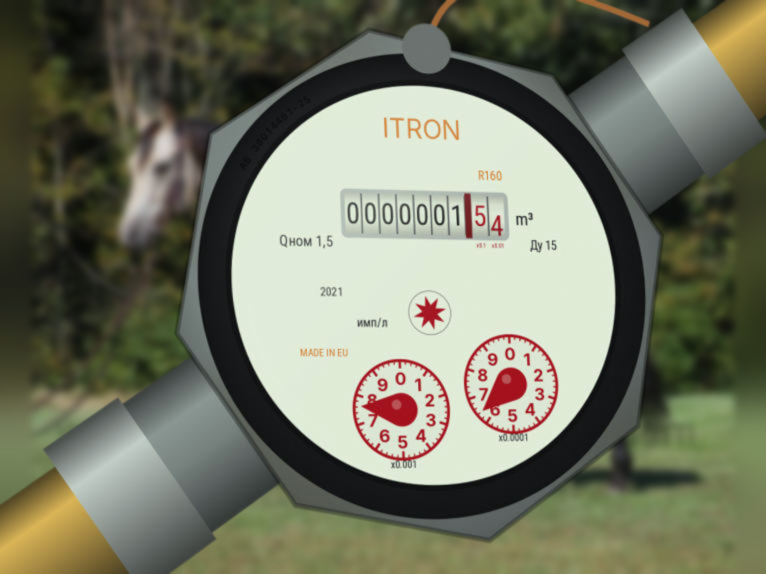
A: 1.5376 m³
